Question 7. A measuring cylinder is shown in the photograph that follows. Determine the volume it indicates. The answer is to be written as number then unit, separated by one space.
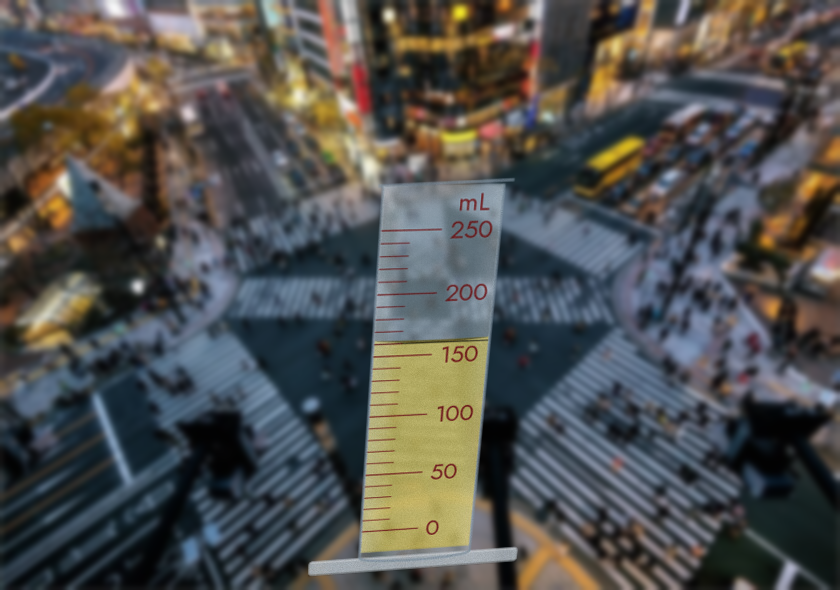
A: 160 mL
